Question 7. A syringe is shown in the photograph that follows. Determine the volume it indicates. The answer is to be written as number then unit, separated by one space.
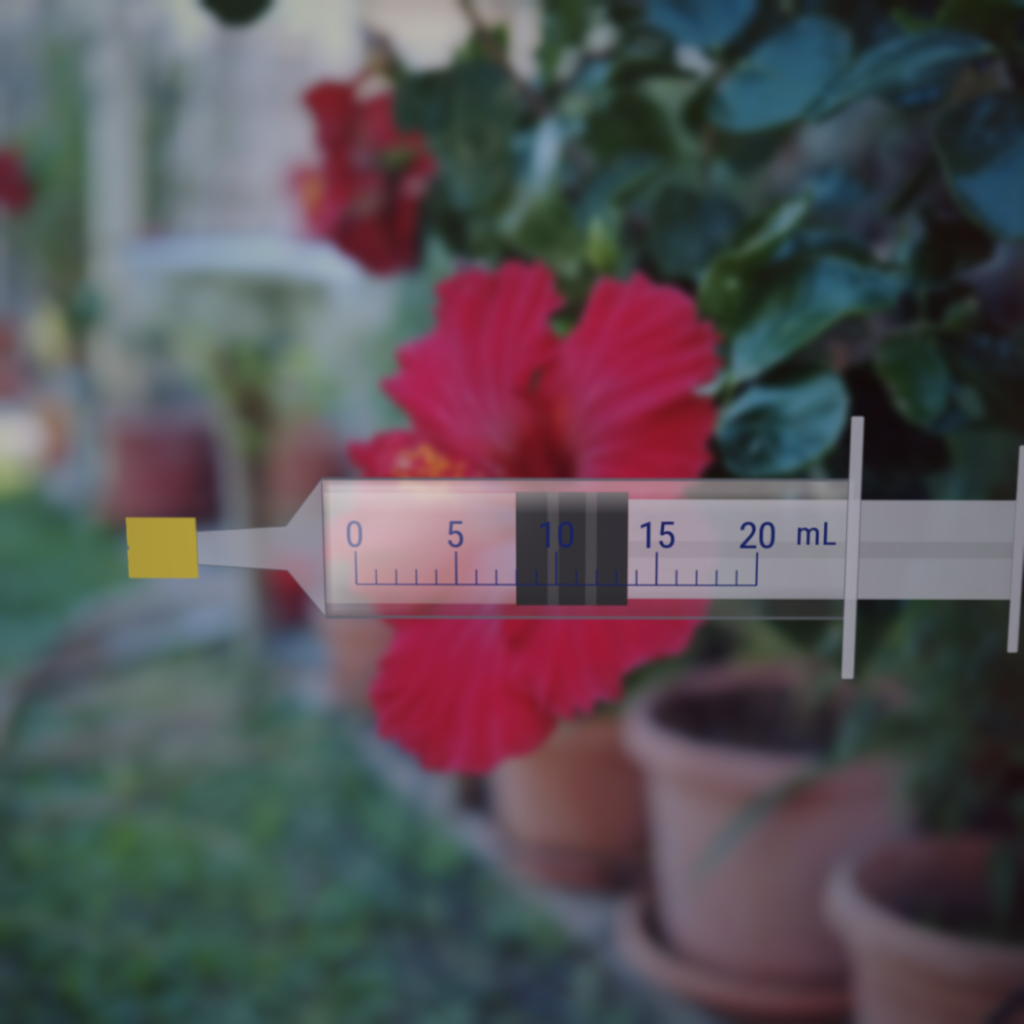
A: 8 mL
